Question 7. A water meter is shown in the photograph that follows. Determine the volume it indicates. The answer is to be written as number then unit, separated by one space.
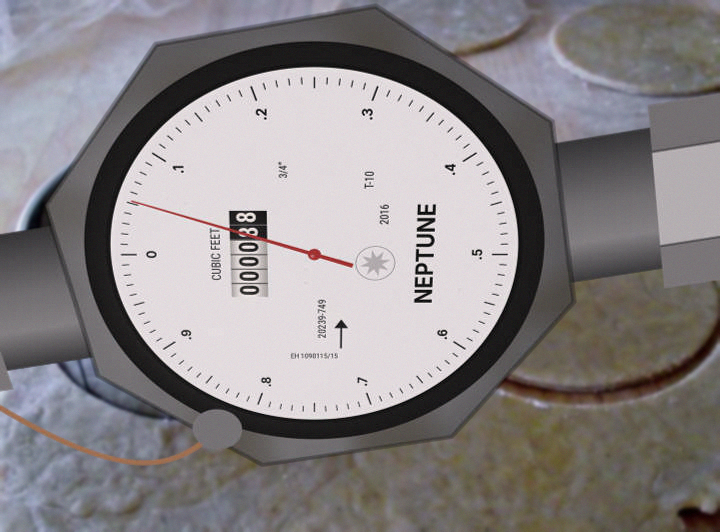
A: 88.05 ft³
